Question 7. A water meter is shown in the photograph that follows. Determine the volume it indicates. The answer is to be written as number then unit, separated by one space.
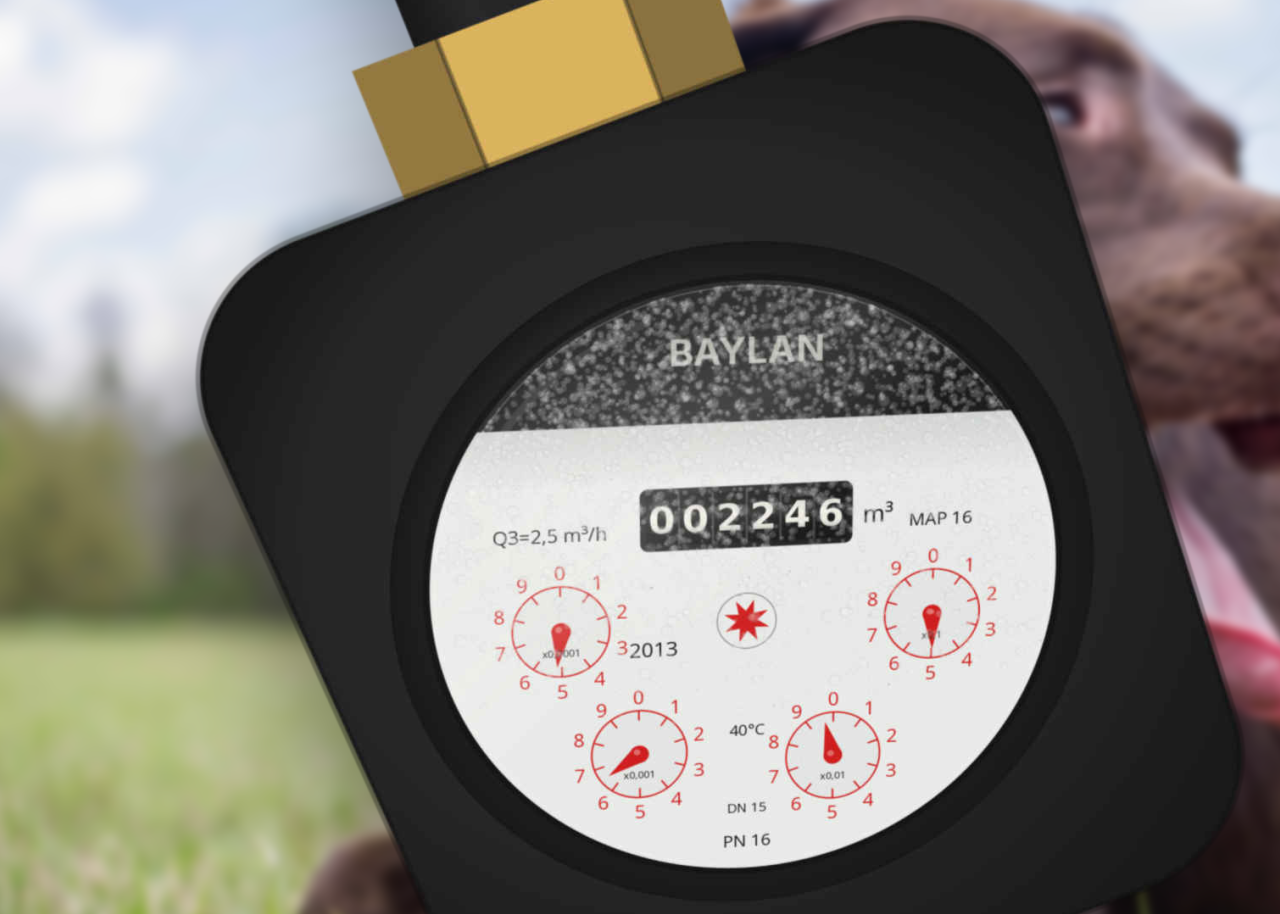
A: 2246.4965 m³
